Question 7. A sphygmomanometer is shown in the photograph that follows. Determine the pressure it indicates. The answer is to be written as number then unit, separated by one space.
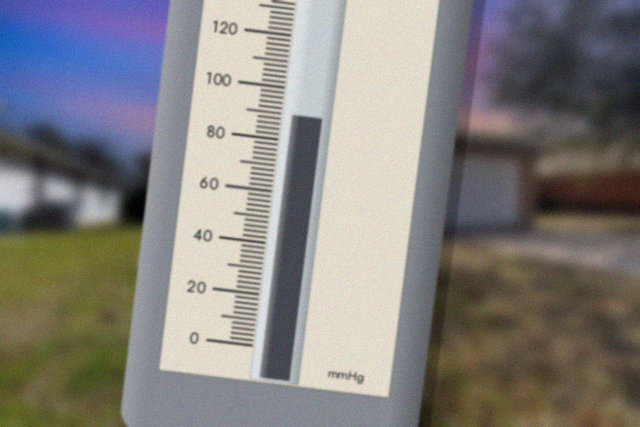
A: 90 mmHg
